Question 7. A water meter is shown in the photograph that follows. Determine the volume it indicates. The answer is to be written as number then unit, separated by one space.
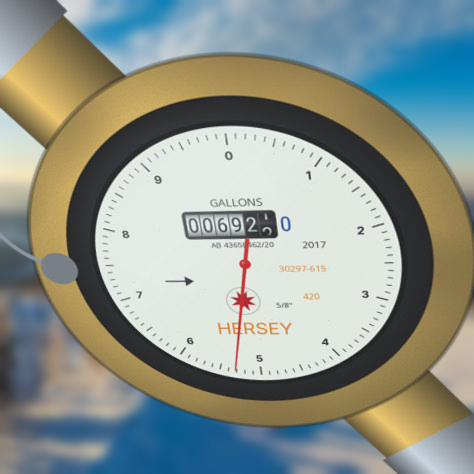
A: 69215.3 gal
